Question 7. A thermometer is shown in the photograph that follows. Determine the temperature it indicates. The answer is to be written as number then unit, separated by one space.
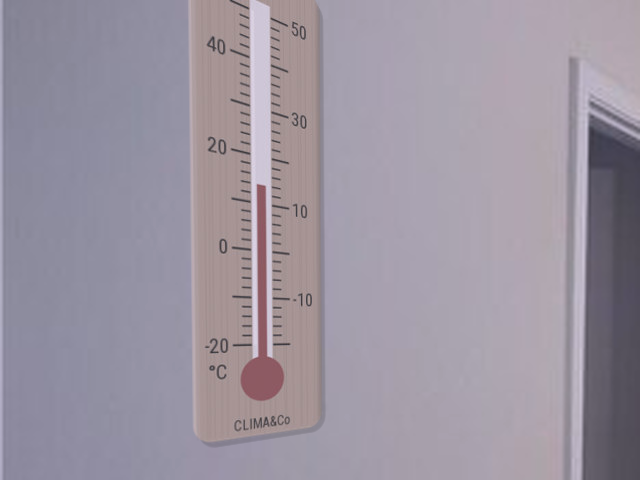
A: 14 °C
